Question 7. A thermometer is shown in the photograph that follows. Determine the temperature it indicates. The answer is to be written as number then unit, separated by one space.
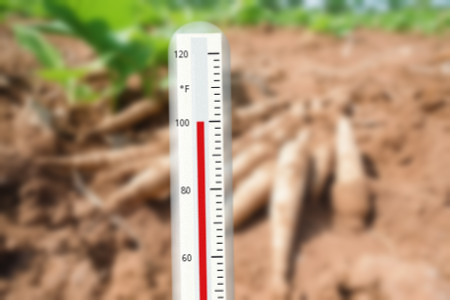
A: 100 °F
